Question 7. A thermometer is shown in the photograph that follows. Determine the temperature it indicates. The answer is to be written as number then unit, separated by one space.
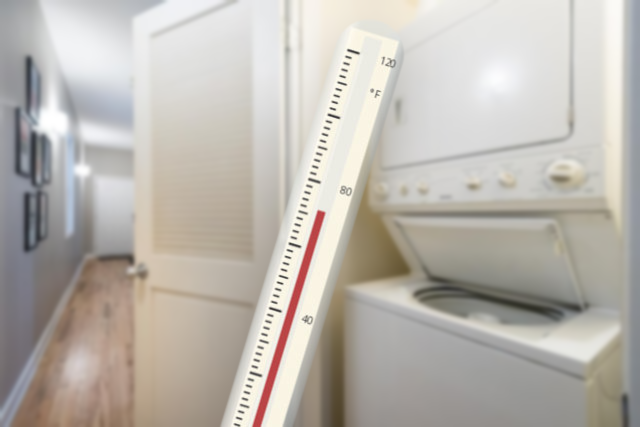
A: 72 °F
